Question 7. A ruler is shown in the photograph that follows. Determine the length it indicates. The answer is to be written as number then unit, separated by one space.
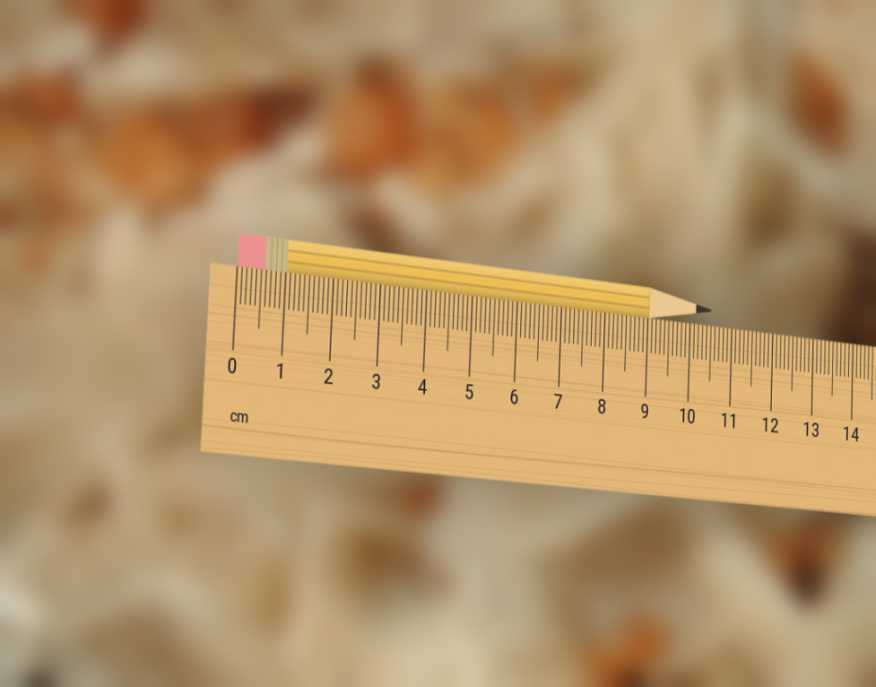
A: 10.5 cm
